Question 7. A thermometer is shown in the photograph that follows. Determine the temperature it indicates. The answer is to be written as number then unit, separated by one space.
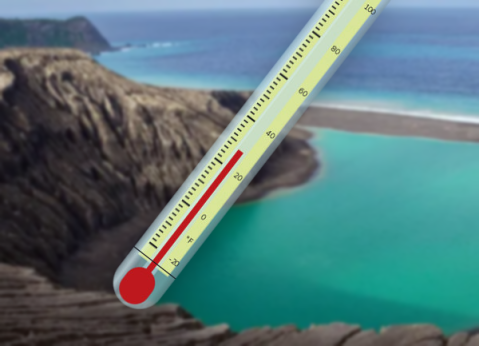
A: 28 °F
